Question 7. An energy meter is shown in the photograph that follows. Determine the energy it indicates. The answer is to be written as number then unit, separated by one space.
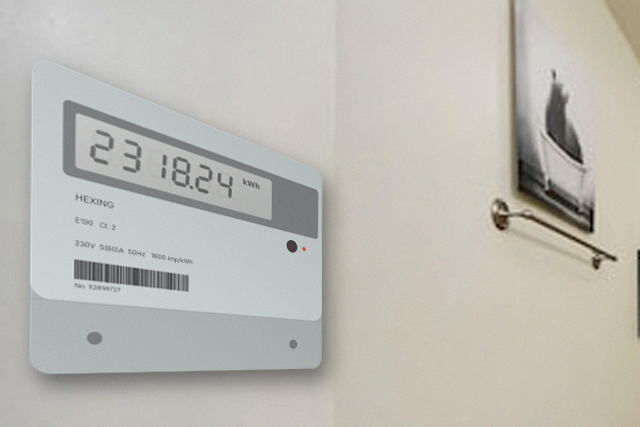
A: 2318.24 kWh
